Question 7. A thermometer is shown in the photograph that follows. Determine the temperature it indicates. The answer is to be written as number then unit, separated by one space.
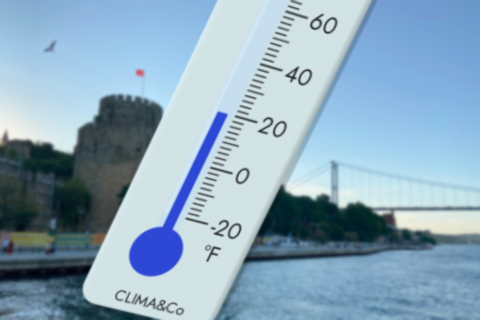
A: 20 °F
